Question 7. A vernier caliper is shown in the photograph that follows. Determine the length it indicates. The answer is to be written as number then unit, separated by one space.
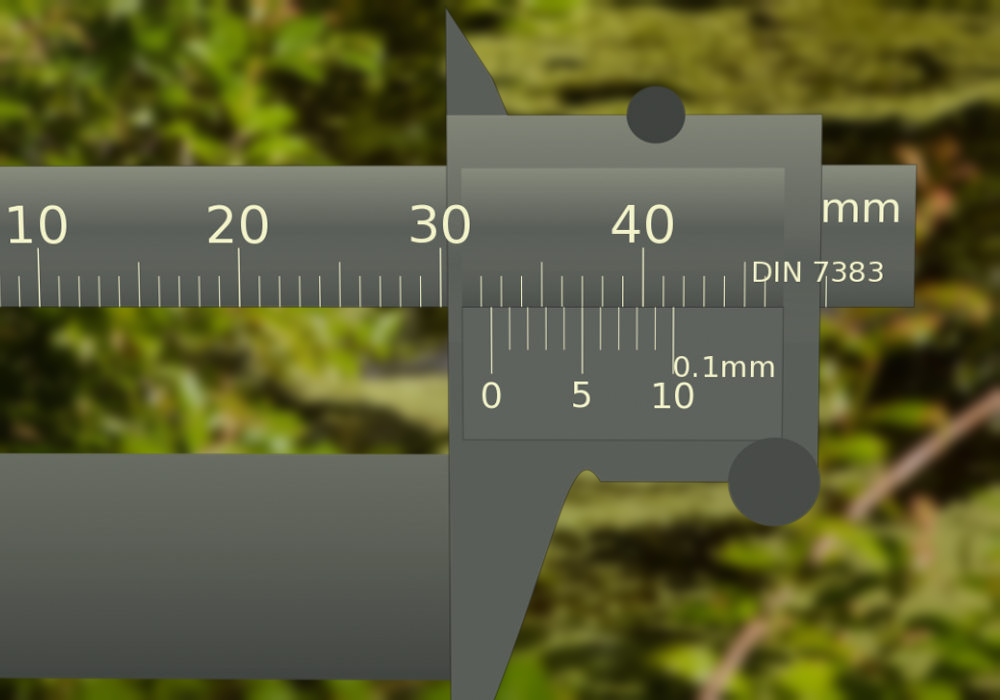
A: 32.5 mm
